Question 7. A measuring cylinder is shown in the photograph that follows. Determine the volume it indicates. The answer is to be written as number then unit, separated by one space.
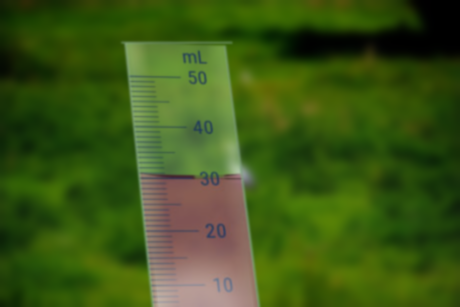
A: 30 mL
